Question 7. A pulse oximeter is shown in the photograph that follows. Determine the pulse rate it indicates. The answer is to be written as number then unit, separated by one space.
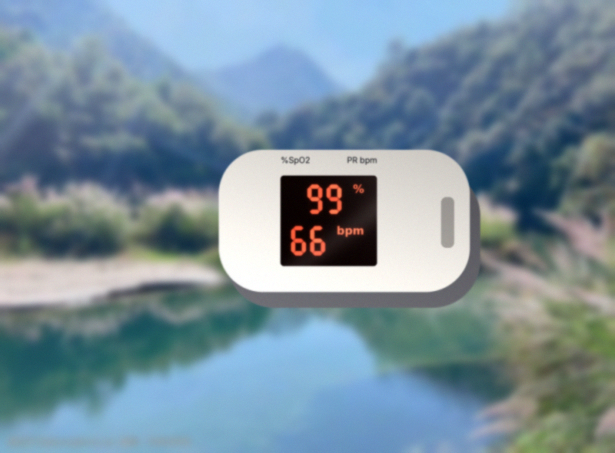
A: 66 bpm
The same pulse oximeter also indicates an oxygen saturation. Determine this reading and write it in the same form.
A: 99 %
